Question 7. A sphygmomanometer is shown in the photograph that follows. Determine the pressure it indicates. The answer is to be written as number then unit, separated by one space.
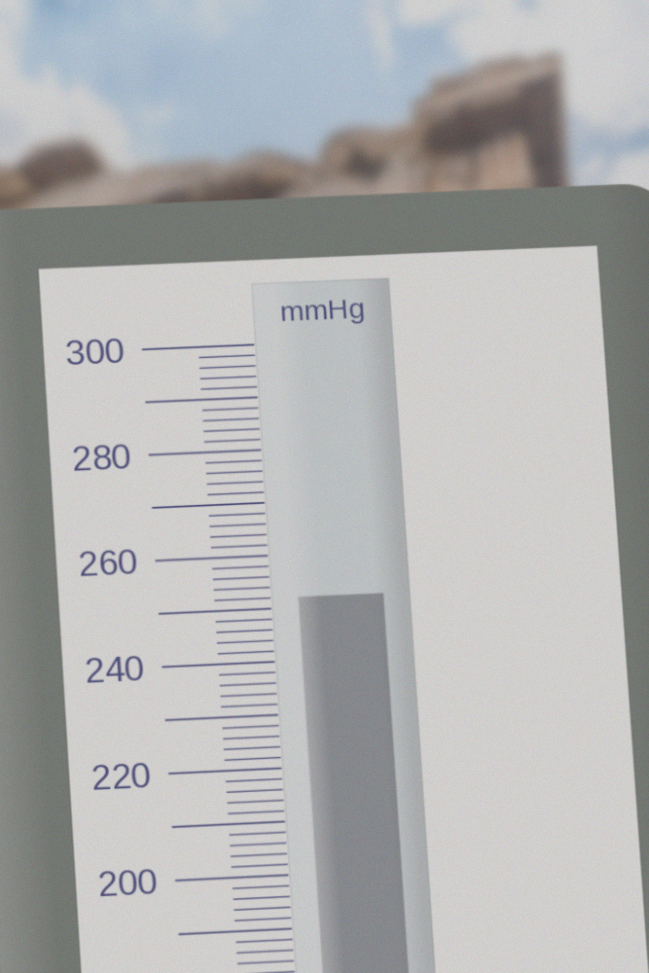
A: 252 mmHg
